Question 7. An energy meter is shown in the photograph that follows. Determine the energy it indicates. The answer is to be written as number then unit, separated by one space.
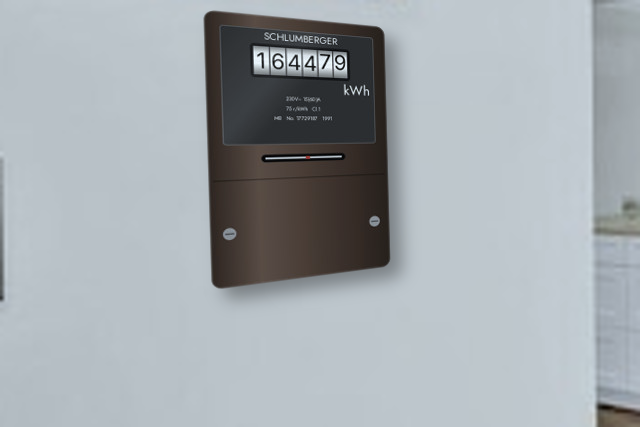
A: 164479 kWh
